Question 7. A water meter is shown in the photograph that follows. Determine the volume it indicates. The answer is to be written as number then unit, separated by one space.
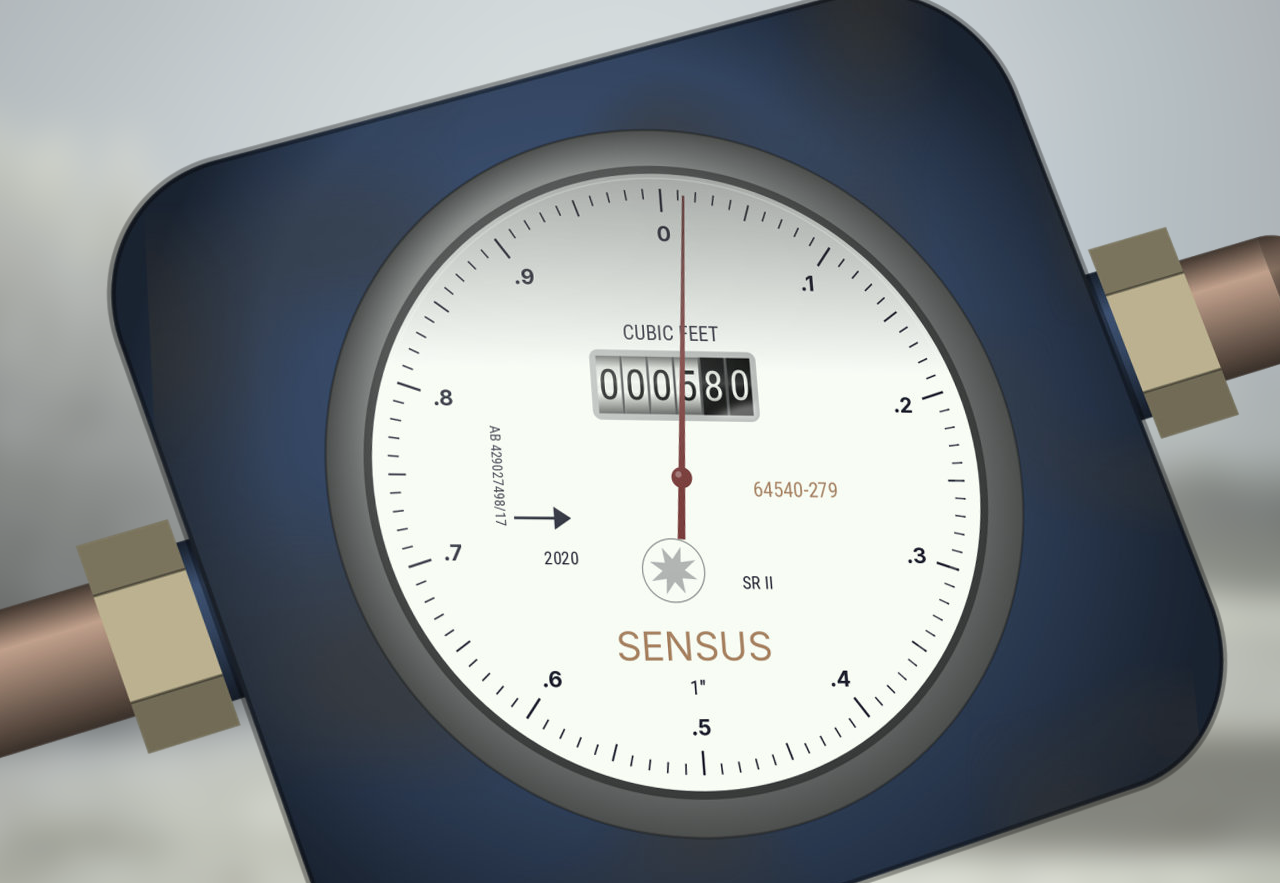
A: 580.01 ft³
